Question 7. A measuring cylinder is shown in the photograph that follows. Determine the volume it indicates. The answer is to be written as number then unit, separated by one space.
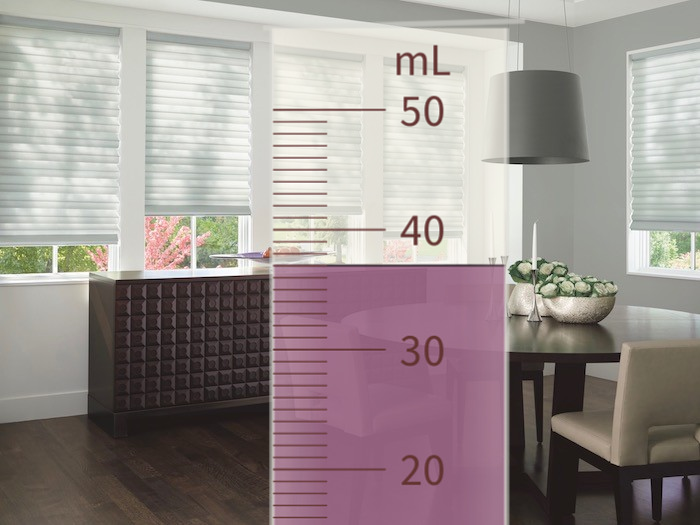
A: 37 mL
